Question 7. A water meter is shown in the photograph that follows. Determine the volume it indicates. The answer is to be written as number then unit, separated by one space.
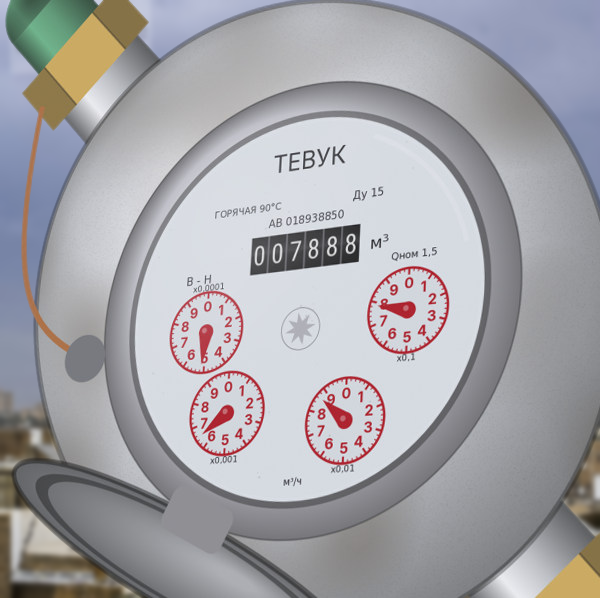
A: 7888.7865 m³
